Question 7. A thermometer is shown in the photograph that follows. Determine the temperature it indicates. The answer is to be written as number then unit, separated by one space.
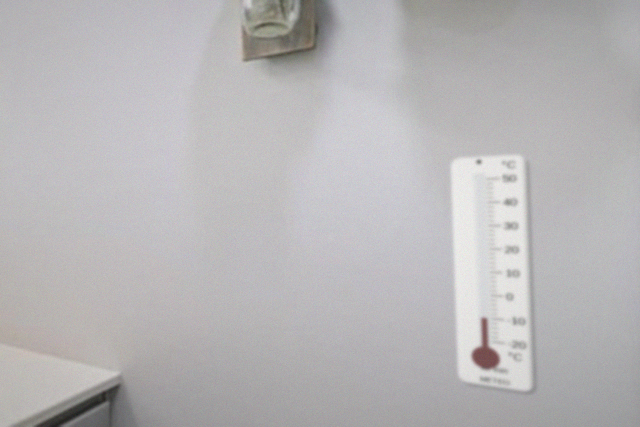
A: -10 °C
